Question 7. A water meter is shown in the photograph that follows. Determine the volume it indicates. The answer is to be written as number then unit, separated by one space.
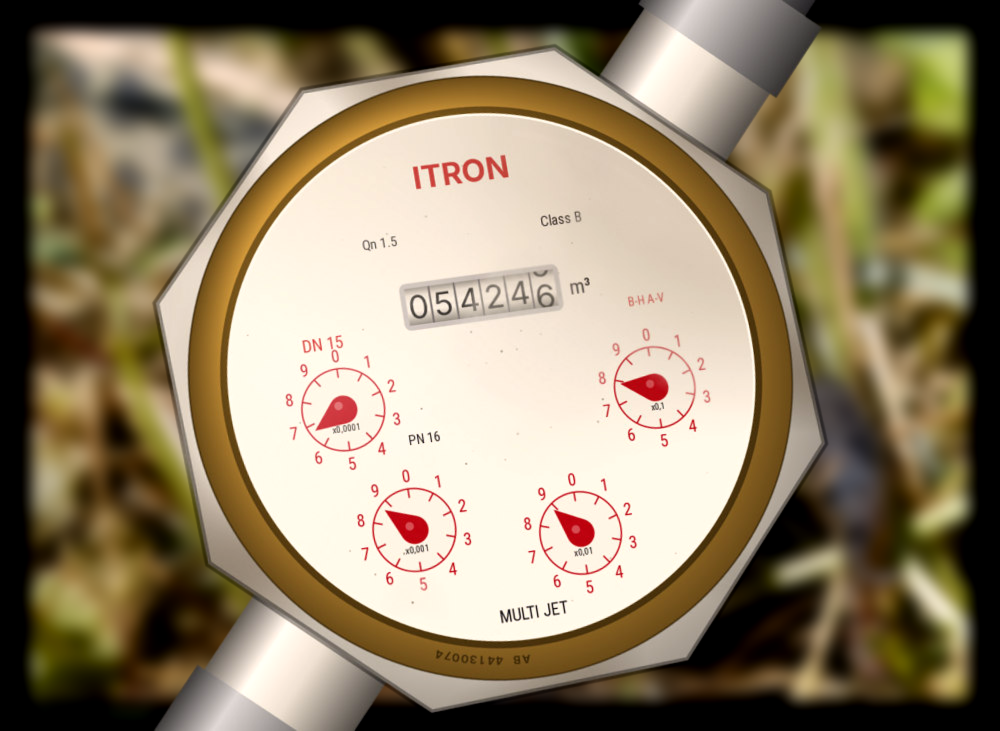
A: 54245.7886 m³
